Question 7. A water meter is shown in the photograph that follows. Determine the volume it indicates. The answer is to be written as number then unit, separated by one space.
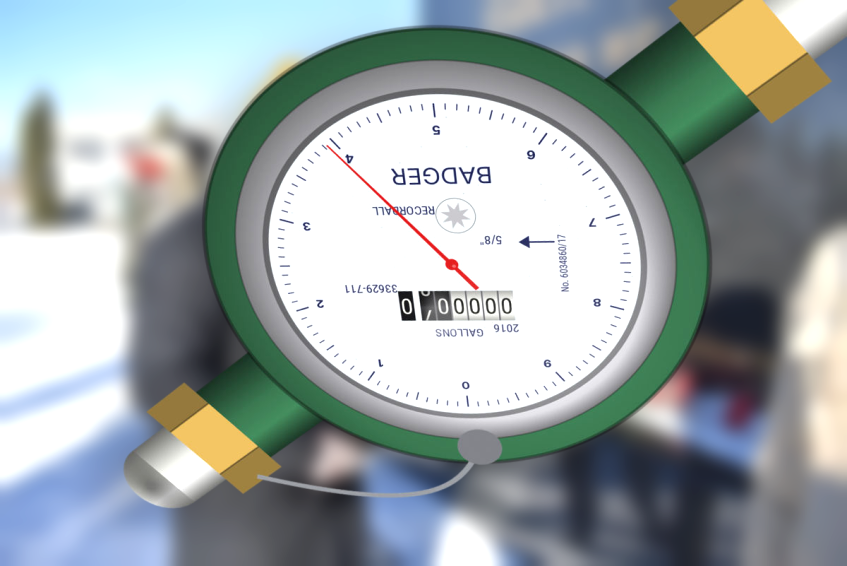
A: 73.9 gal
